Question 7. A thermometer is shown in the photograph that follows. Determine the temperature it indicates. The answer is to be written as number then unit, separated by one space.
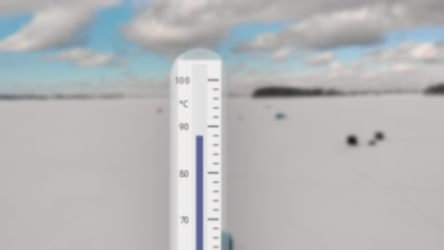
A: 88 °C
